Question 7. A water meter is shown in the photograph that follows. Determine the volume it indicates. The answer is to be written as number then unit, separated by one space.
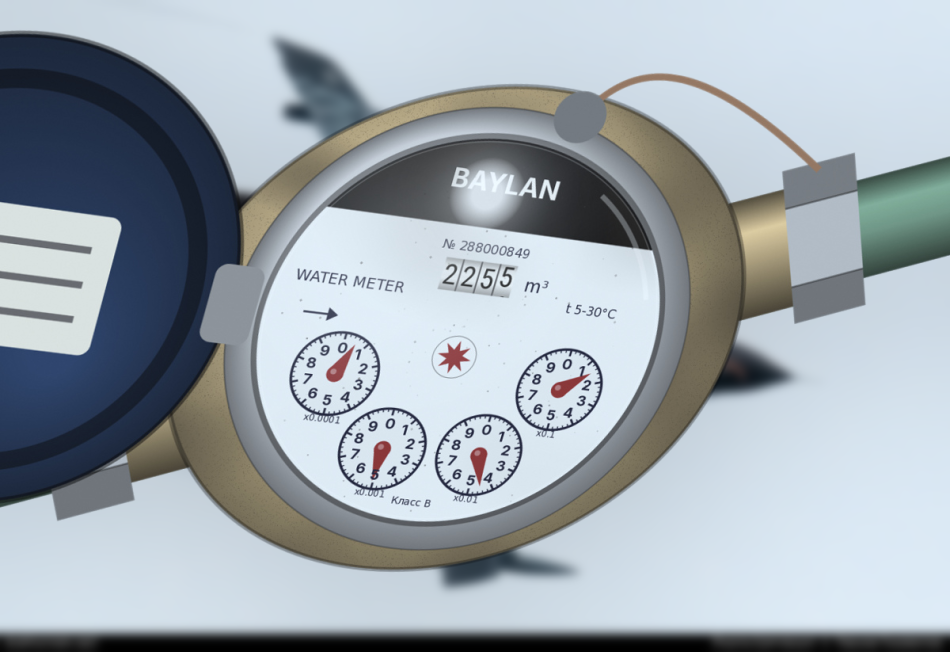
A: 2255.1450 m³
